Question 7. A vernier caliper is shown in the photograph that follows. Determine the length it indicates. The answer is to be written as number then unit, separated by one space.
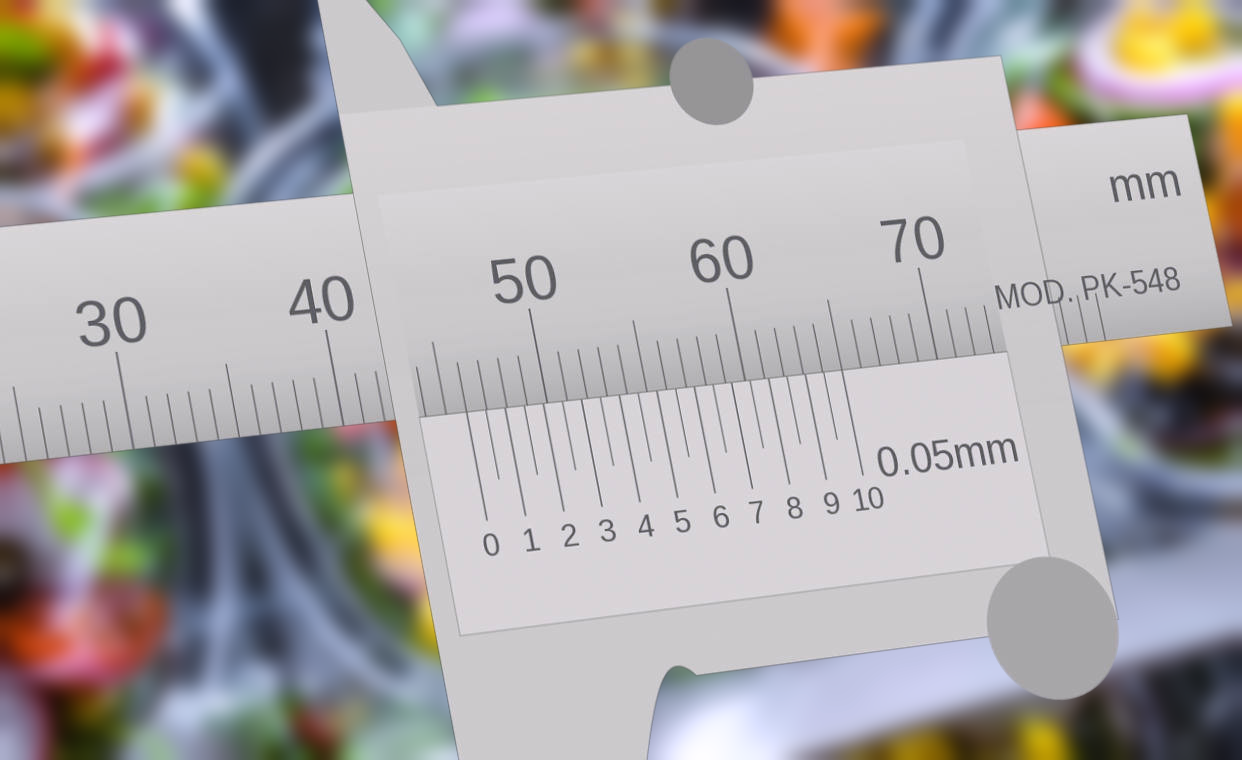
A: 46.0 mm
